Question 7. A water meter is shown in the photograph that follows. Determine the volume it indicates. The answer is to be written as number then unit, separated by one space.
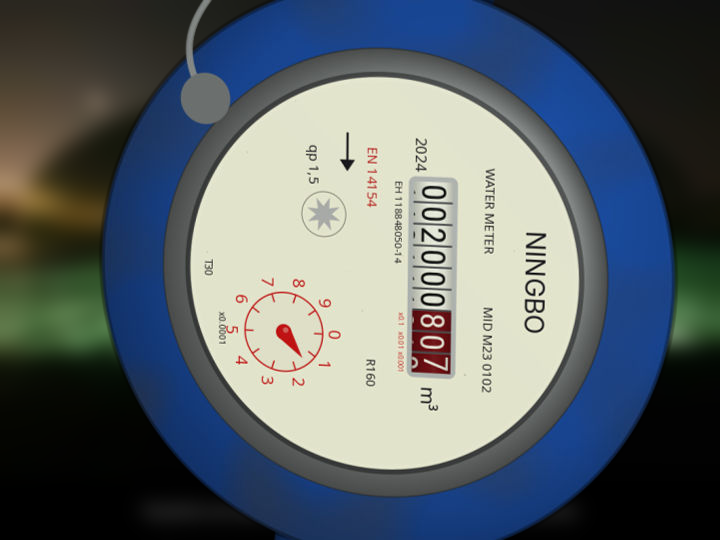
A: 2000.8071 m³
